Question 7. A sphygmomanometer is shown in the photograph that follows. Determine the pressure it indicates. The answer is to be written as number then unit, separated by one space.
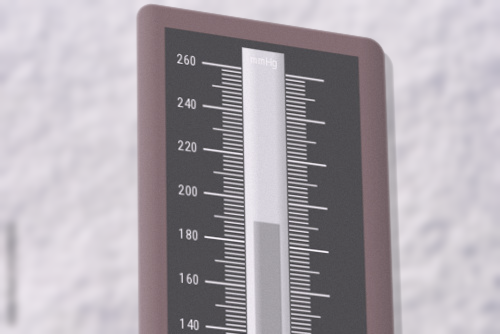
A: 190 mmHg
